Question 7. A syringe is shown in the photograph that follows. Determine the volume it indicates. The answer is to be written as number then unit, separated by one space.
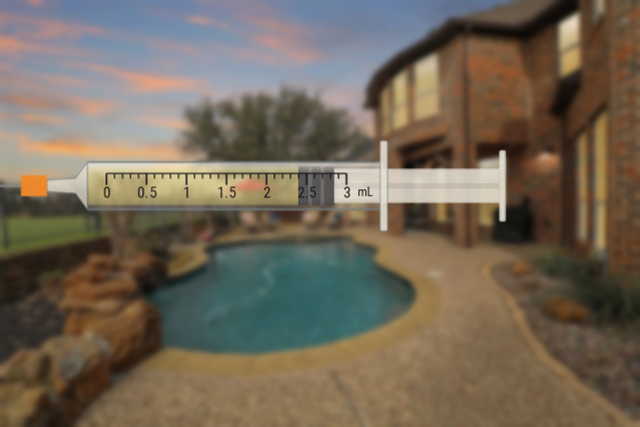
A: 2.4 mL
